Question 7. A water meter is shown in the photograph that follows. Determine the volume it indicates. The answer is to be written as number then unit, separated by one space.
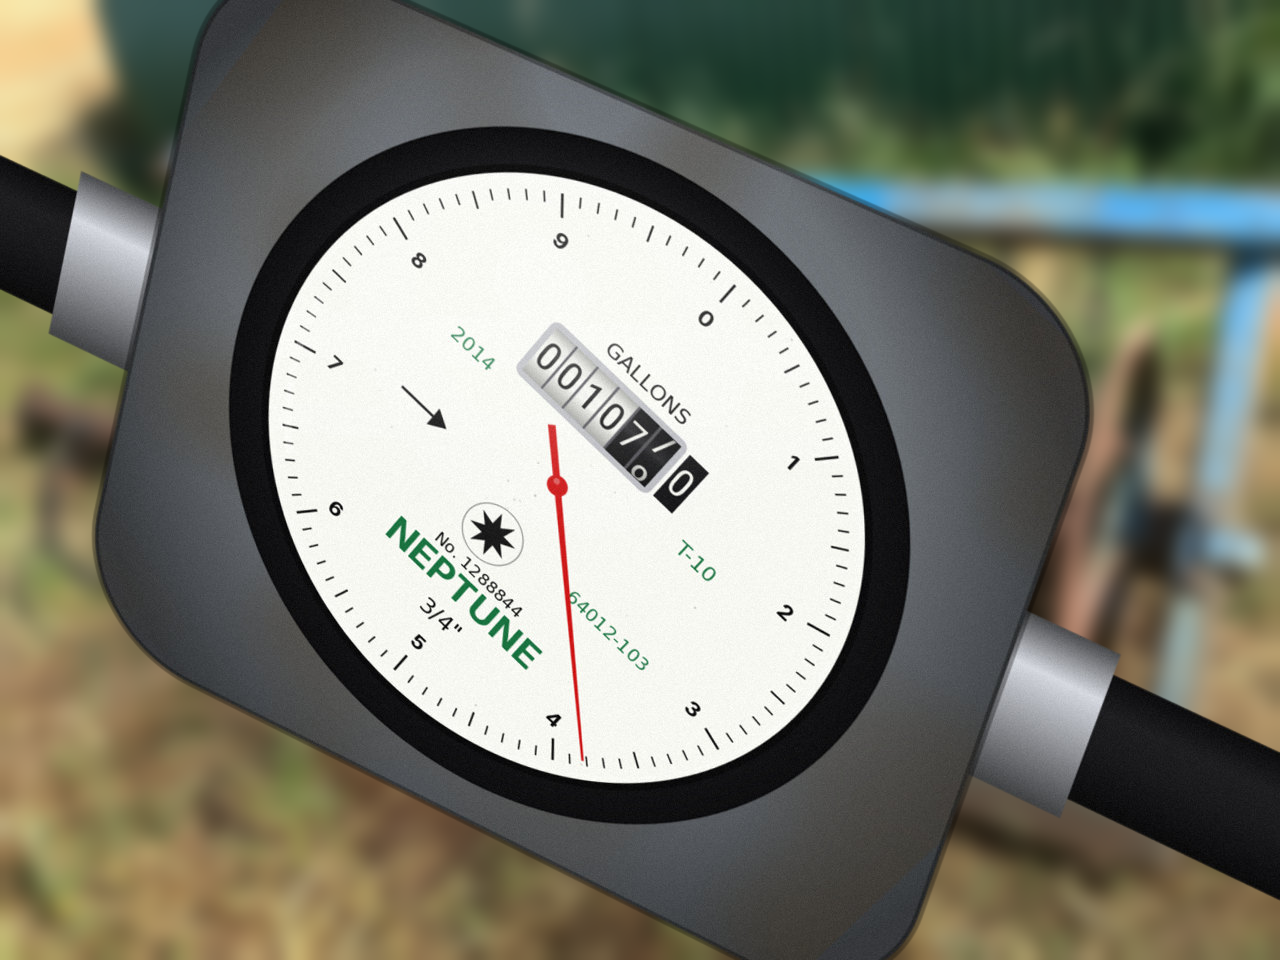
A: 10773.8 gal
